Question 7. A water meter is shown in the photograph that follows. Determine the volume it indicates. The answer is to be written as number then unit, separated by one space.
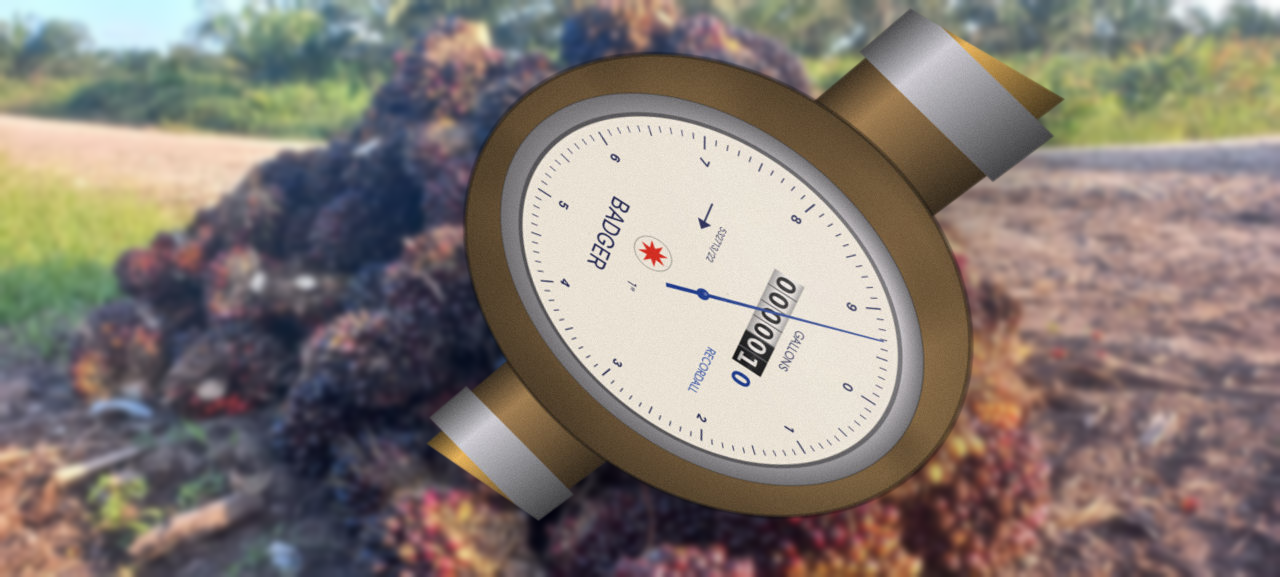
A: 9.3 gal
